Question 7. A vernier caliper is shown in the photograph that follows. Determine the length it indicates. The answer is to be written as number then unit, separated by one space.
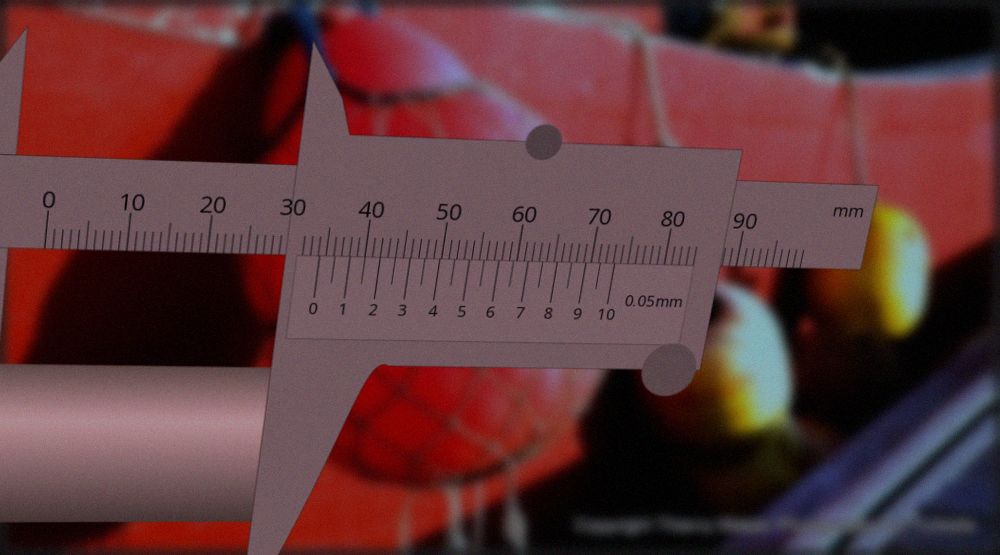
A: 34.2 mm
